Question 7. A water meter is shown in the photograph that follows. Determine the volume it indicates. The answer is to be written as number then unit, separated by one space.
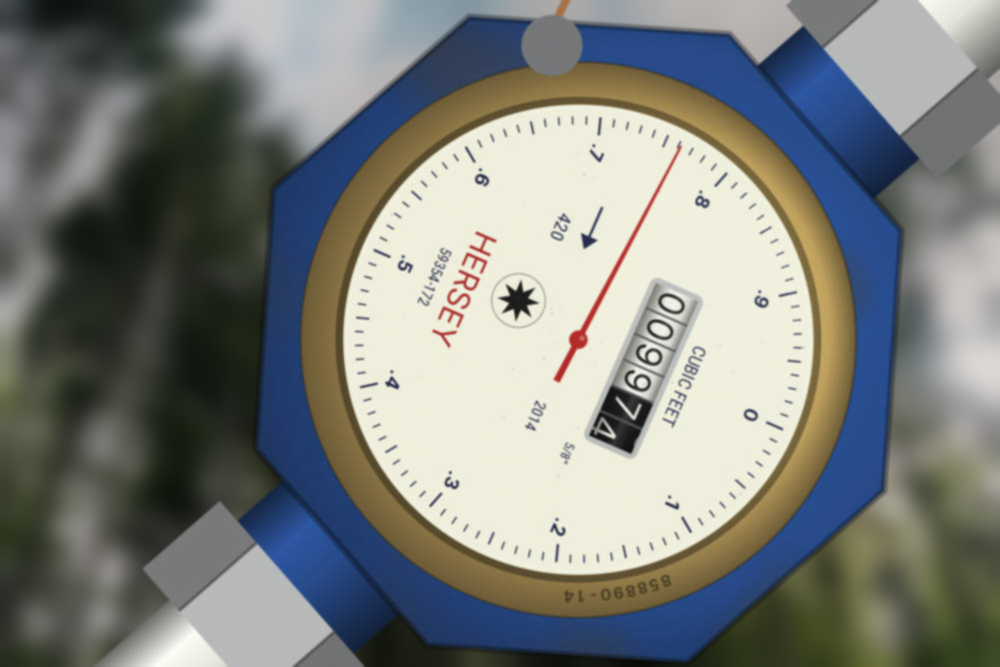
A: 9973.76 ft³
